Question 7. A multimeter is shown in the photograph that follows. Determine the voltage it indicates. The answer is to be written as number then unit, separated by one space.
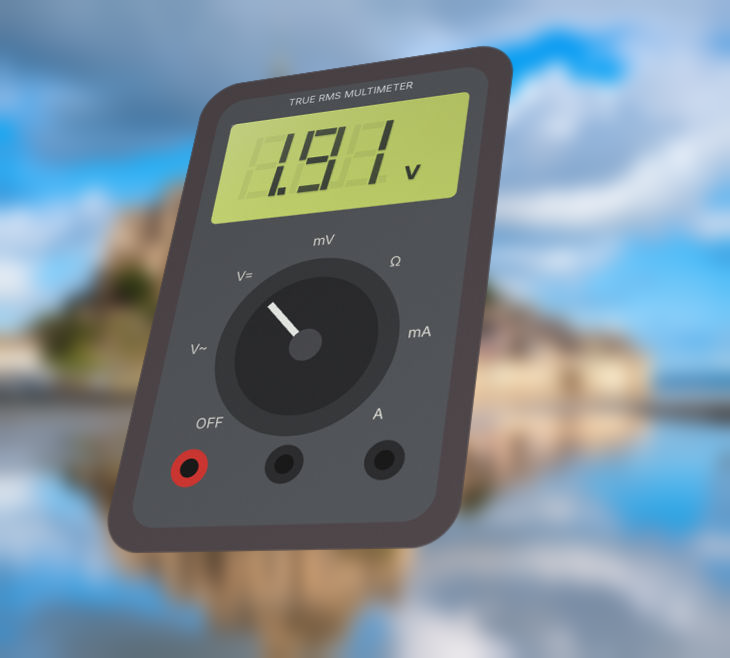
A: 1.91 V
